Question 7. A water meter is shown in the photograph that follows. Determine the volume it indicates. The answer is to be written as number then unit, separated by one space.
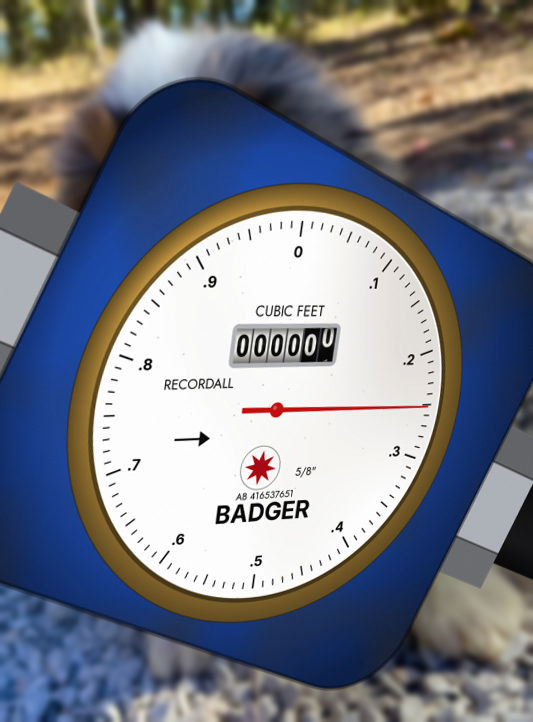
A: 0.25 ft³
